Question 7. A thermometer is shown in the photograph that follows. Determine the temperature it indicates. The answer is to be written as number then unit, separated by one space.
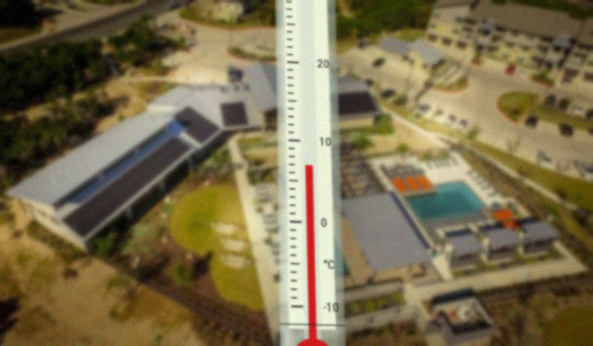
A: 7 °C
